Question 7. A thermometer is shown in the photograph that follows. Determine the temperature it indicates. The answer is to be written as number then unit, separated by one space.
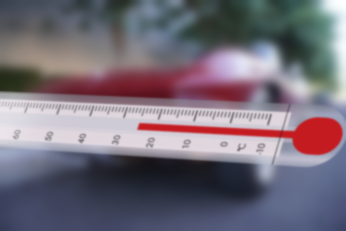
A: 25 °C
